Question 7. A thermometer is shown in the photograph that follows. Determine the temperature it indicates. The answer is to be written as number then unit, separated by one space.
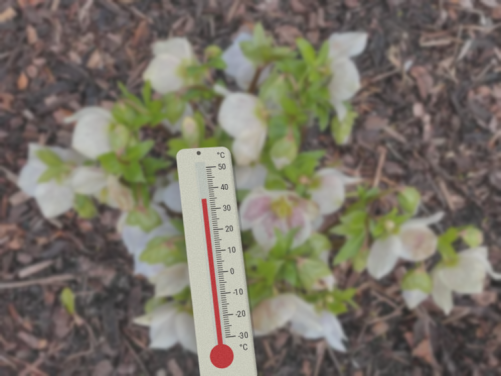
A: 35 °C
